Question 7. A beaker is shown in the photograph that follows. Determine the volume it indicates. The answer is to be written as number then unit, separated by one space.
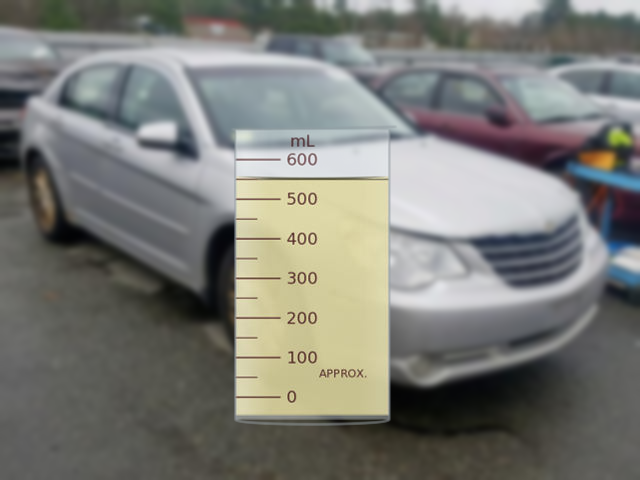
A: 550 mL
